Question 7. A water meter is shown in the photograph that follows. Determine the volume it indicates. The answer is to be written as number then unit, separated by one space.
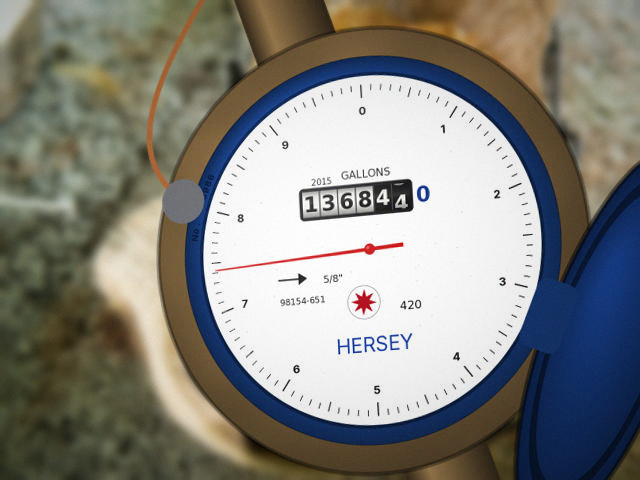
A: 1368437.4 gal
